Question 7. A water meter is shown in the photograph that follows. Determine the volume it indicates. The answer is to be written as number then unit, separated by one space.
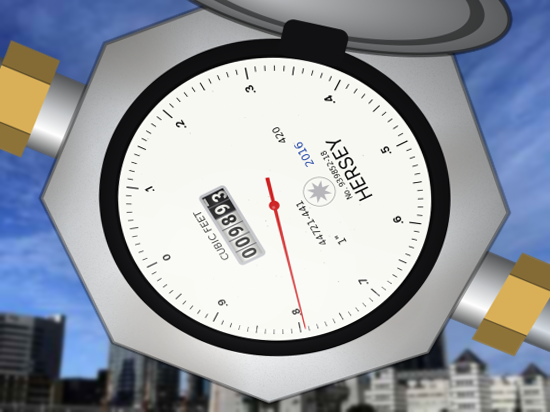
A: 9892.79 ft³
